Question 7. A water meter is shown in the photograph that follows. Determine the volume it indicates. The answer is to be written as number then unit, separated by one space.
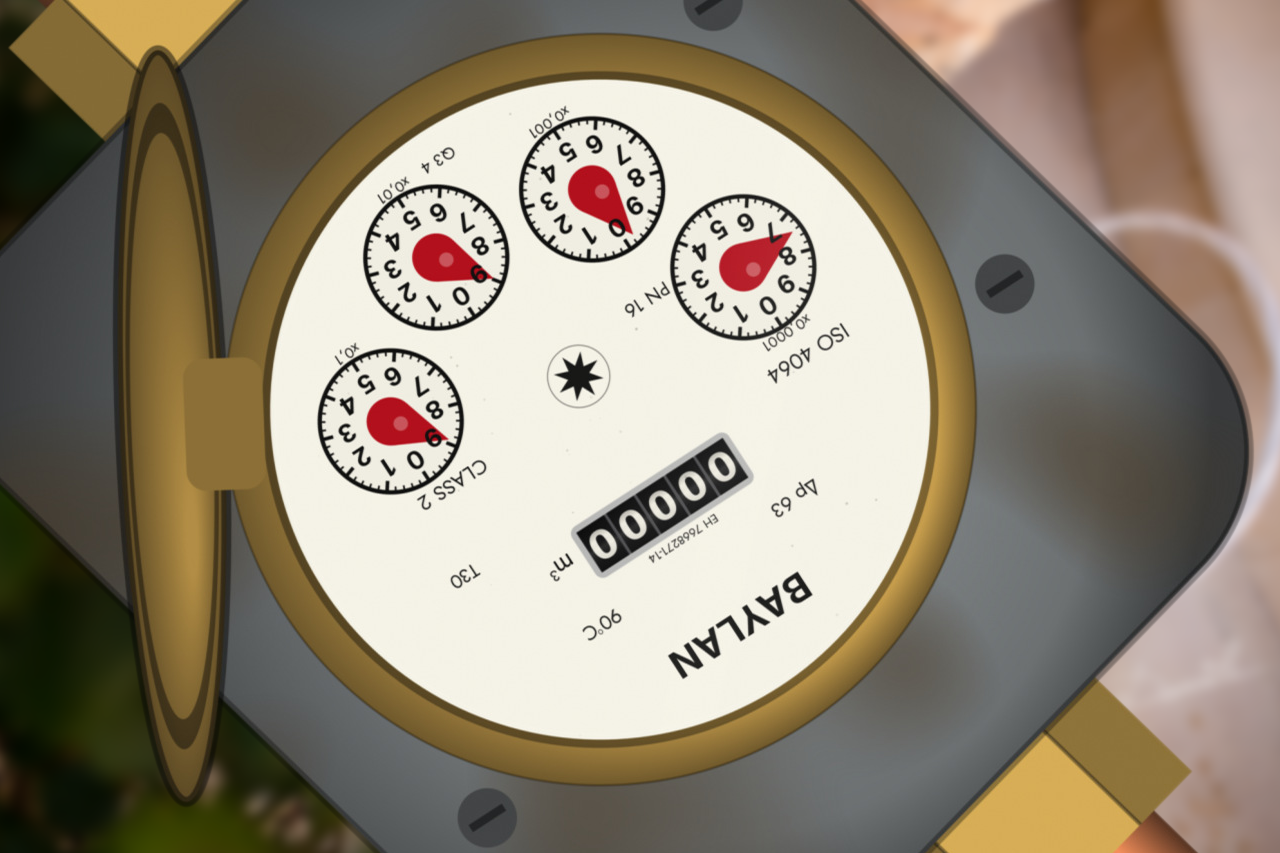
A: 0.8897 m³
